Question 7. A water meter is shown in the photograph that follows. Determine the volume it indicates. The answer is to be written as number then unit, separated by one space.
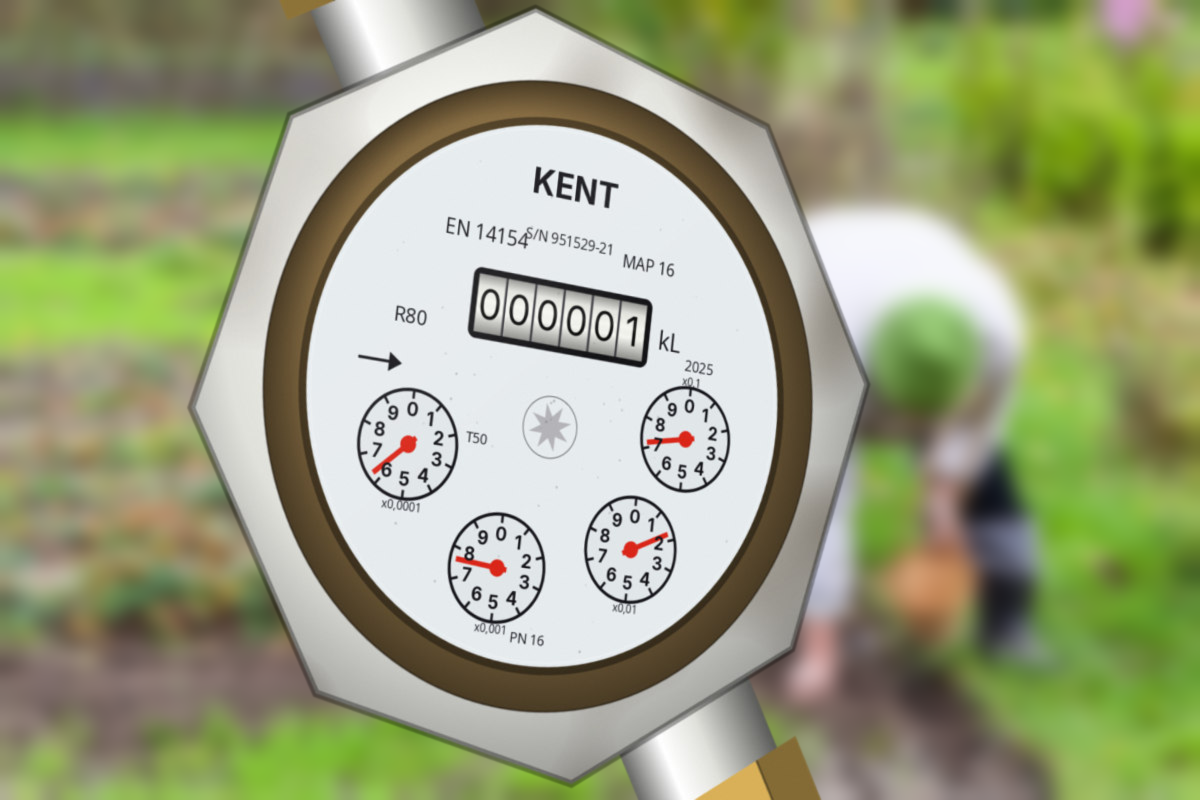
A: 1.7176 kL
